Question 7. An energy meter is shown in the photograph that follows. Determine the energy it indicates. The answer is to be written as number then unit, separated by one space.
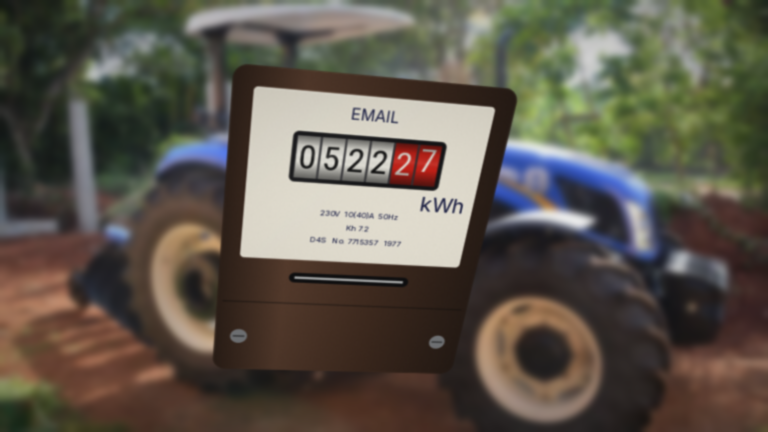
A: 522.27 kWh
